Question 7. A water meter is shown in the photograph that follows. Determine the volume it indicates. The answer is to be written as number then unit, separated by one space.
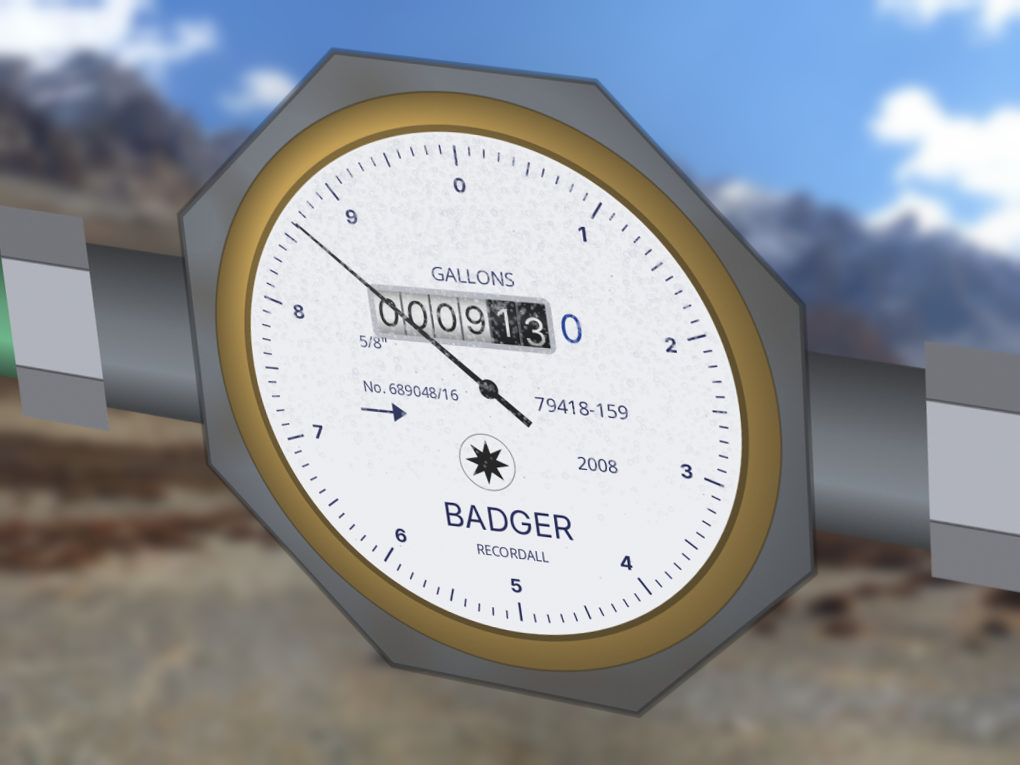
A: 9128.6 gal
